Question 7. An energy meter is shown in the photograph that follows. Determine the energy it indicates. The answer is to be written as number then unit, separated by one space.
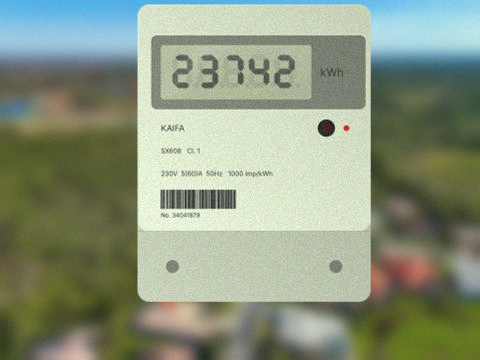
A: 23742 kWh
